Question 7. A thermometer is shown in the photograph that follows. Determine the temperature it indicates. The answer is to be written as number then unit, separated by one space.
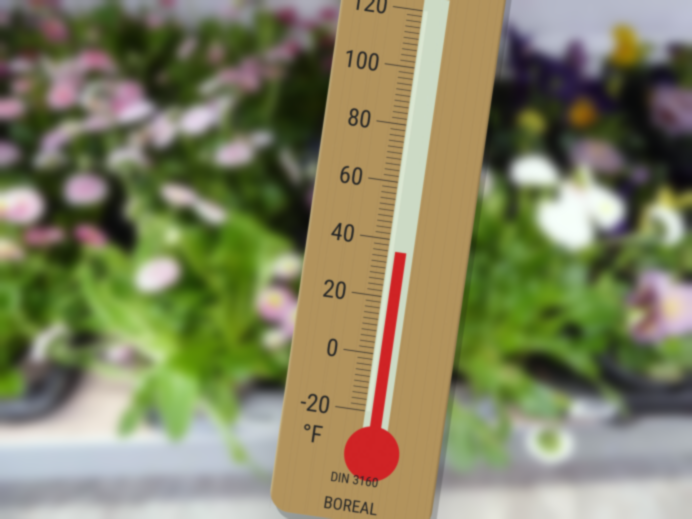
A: 36 °F
